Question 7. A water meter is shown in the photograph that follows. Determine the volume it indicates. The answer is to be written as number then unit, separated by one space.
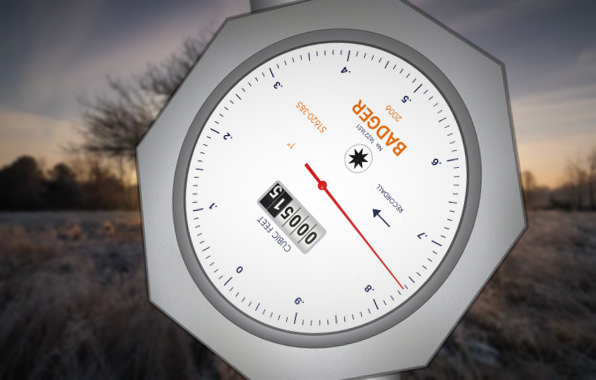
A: 514.76 ft³
